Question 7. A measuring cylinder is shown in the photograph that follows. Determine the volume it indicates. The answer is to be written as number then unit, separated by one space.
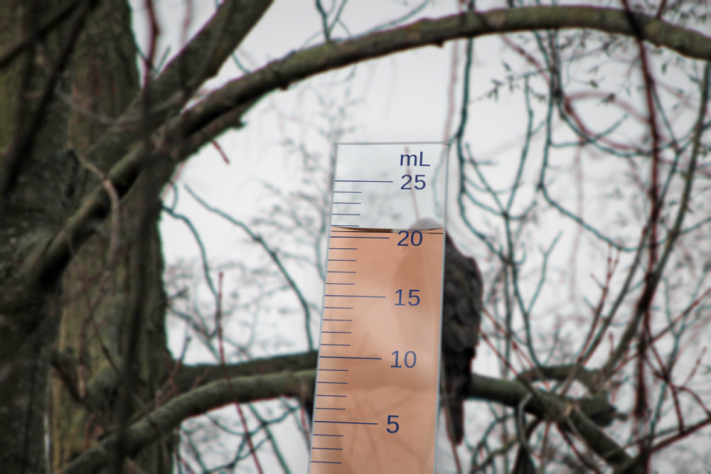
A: 20.5 mL
